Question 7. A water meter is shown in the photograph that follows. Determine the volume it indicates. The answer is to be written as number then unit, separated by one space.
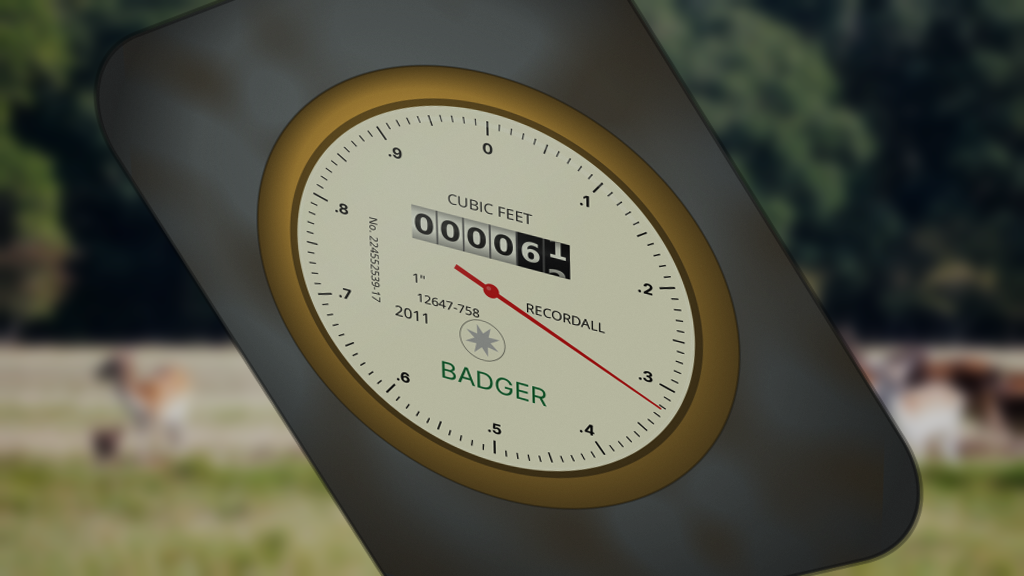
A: 61.32 ft³
